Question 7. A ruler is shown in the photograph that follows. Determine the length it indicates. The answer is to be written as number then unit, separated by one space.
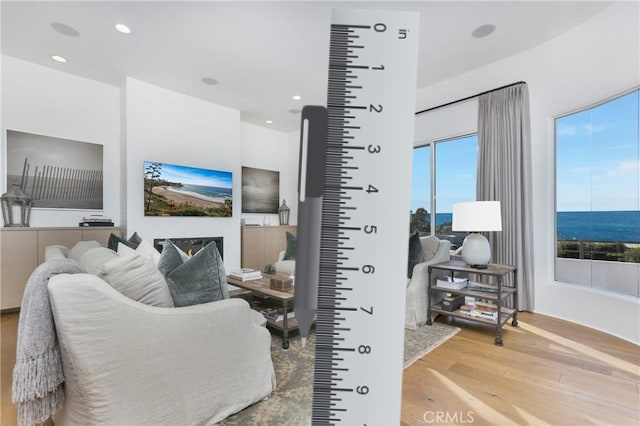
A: 6 in
